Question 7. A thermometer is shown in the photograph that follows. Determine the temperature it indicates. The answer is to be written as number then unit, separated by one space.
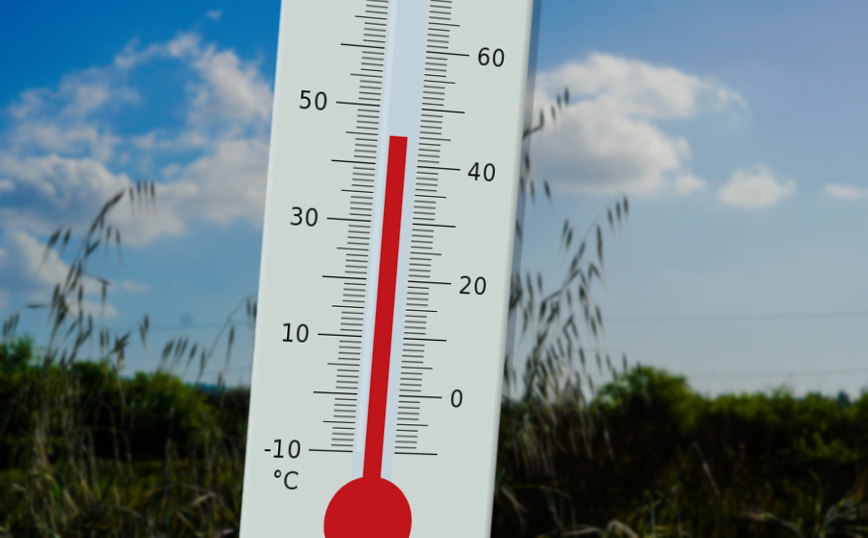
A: 45 °C
